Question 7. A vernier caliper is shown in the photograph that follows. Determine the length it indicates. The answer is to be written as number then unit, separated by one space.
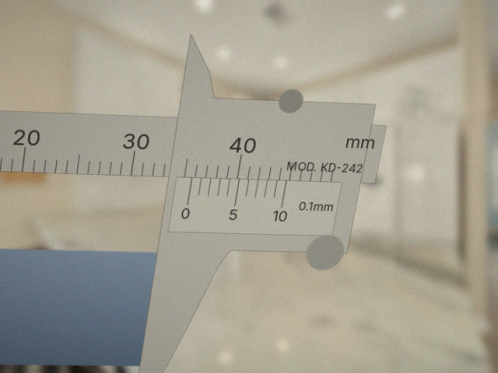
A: 35.7 mm
